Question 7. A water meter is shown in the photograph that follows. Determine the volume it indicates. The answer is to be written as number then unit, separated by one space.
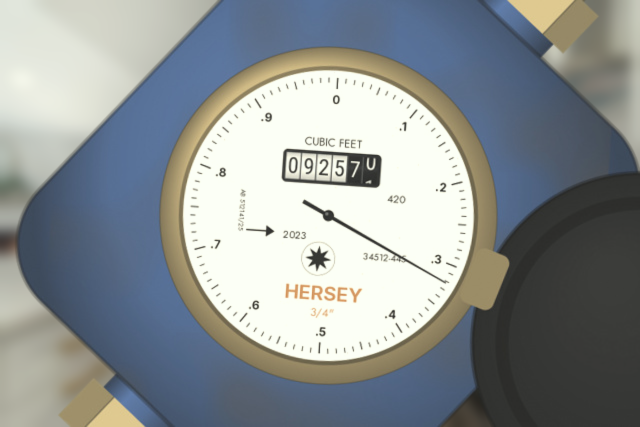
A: 92570.32 ft³
